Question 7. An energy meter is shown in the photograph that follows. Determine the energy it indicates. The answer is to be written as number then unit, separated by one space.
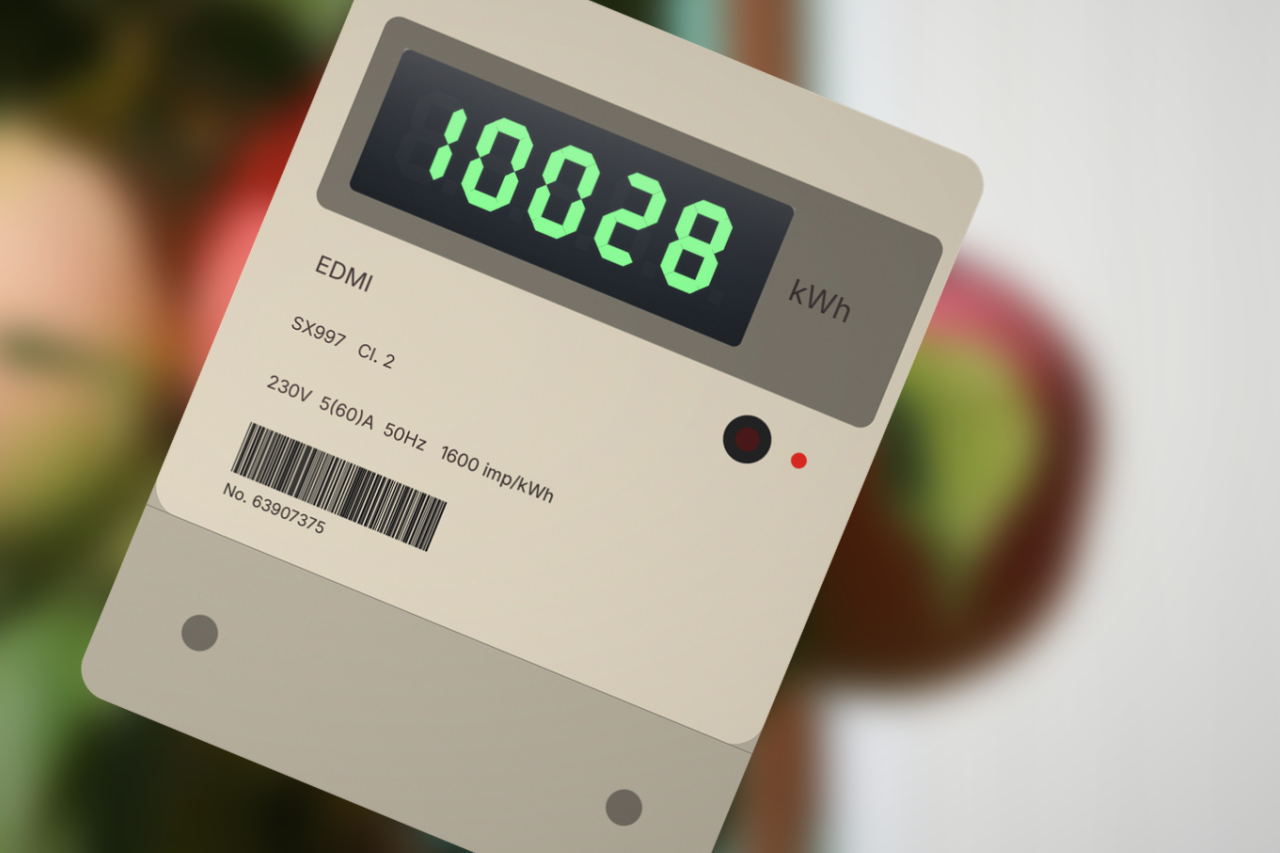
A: 10028 kWh
